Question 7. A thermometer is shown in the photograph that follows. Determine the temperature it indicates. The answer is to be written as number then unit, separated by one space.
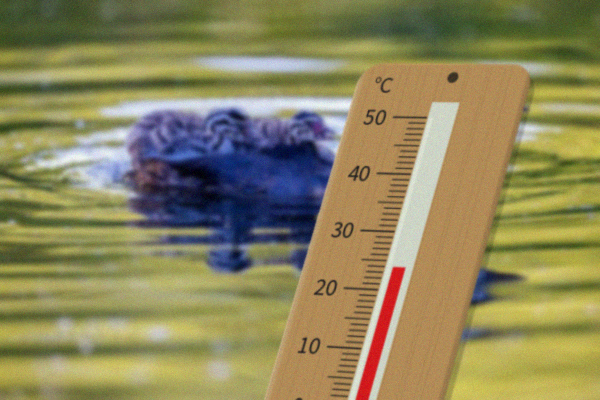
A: 24 °C
